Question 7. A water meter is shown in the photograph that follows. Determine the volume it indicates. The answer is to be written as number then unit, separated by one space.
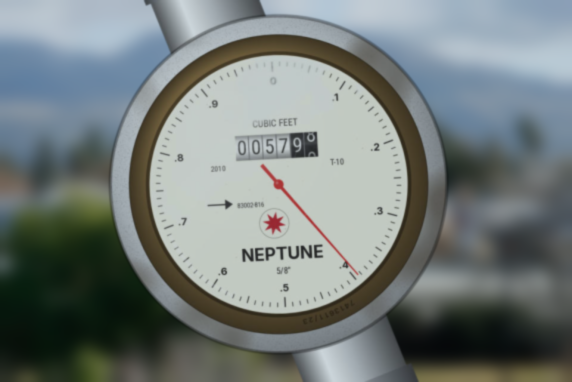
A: 5798.39 ft³
